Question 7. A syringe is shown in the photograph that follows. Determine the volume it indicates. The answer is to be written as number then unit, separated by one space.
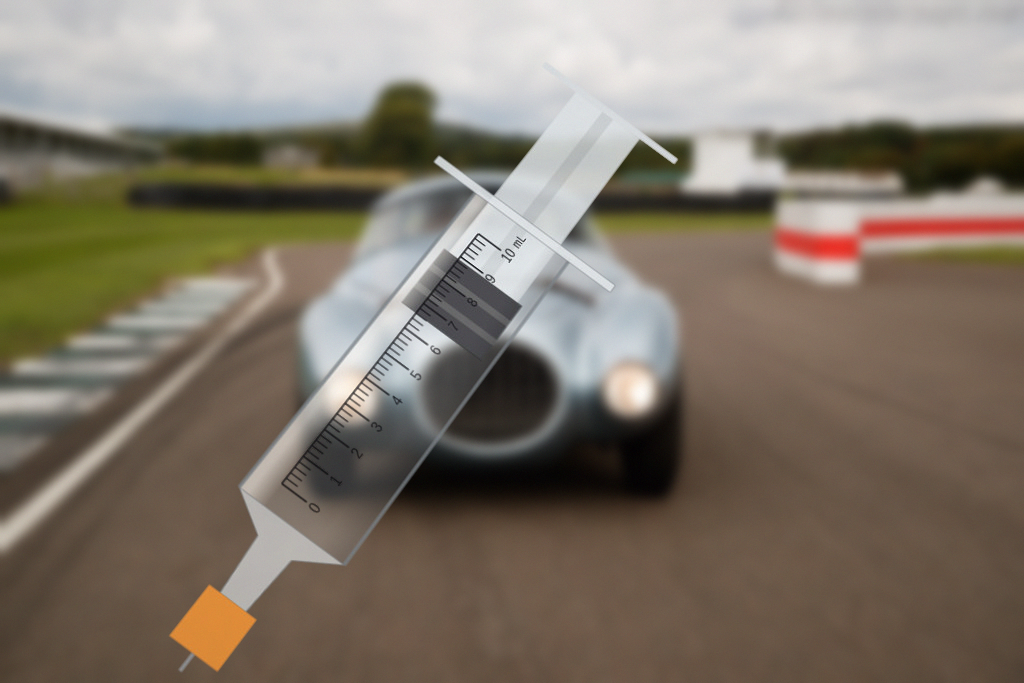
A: 6.6 mL
